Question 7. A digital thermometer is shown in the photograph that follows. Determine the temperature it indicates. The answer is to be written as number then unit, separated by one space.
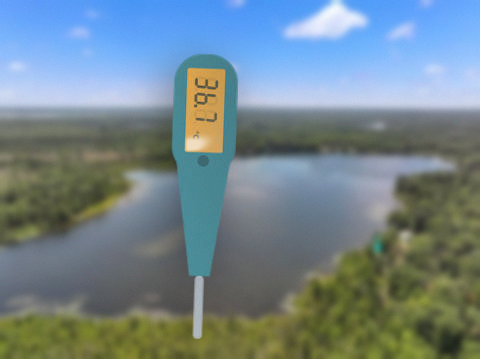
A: 36.7 °C
